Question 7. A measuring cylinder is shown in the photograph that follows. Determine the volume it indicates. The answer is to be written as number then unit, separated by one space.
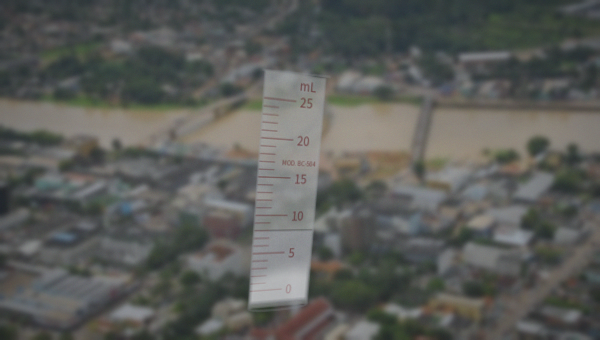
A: 8 mL
